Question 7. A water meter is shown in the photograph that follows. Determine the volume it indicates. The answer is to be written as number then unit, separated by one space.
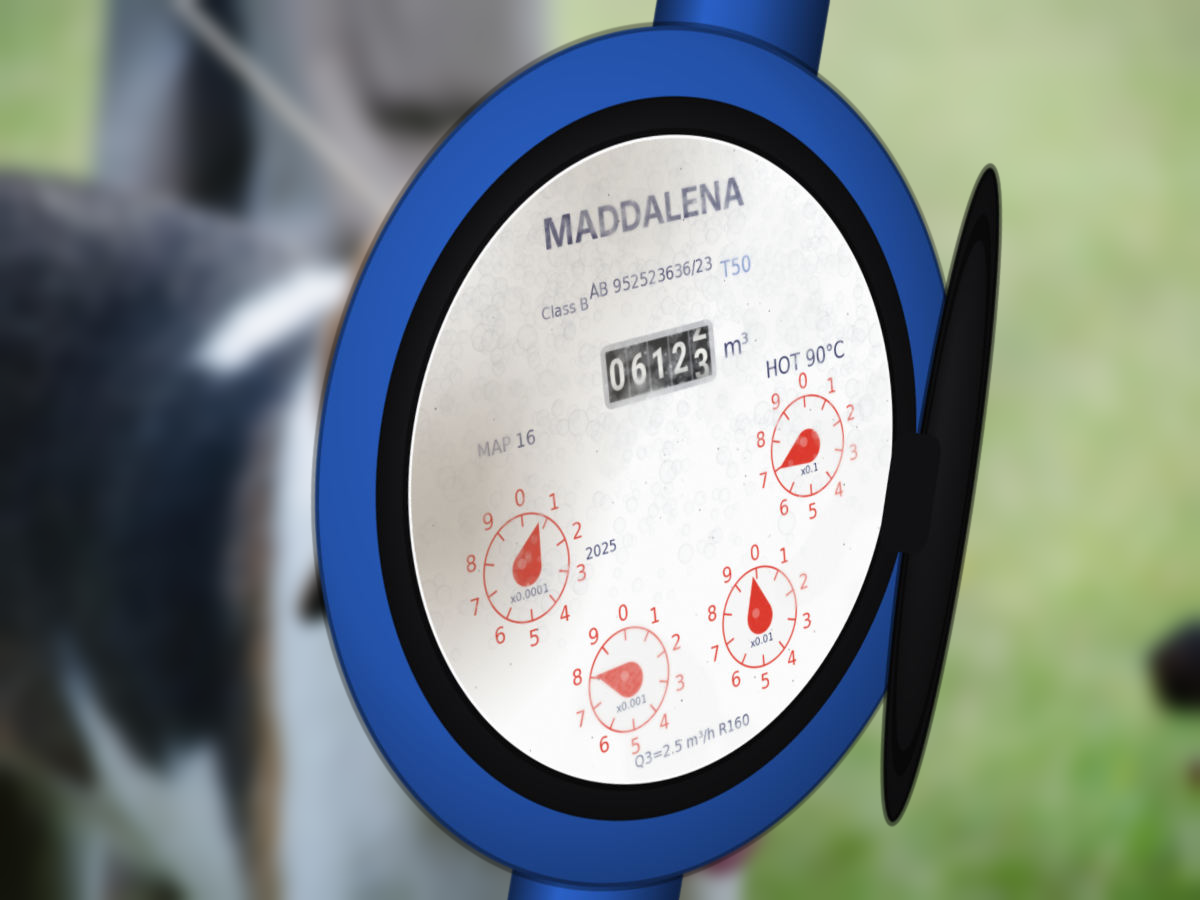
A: 6122.6980 m³
